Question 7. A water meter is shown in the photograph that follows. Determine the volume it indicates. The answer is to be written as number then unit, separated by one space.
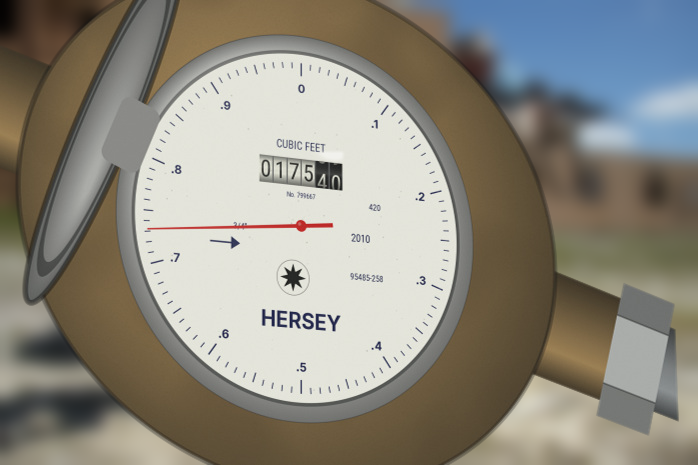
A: 17539.73 ft³
